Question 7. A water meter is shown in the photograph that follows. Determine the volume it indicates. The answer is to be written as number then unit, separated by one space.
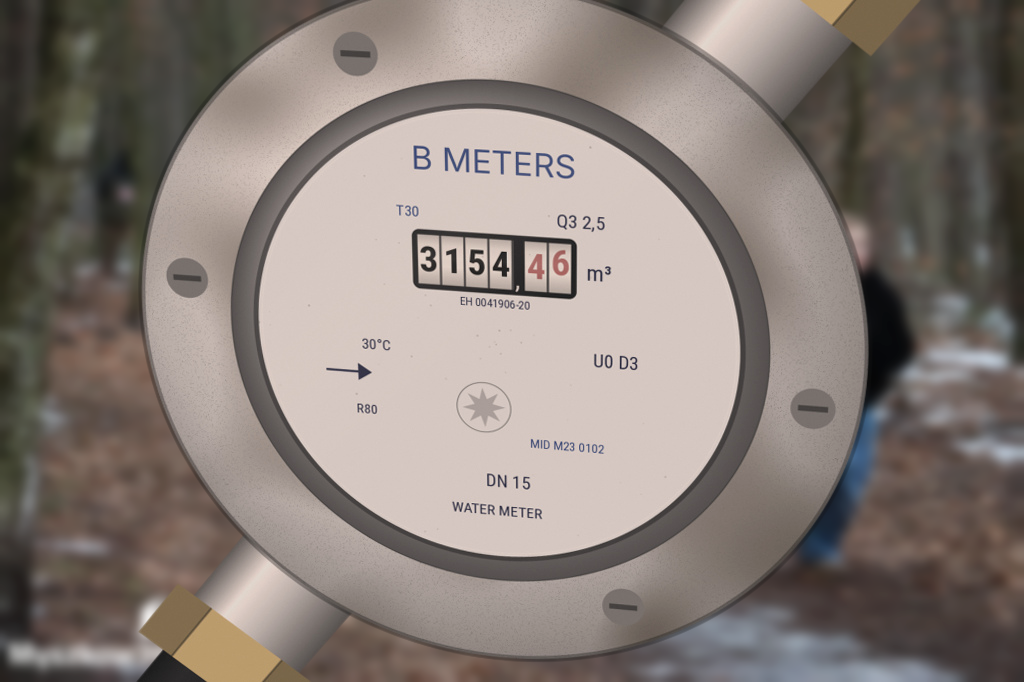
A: 3154.46 m³
